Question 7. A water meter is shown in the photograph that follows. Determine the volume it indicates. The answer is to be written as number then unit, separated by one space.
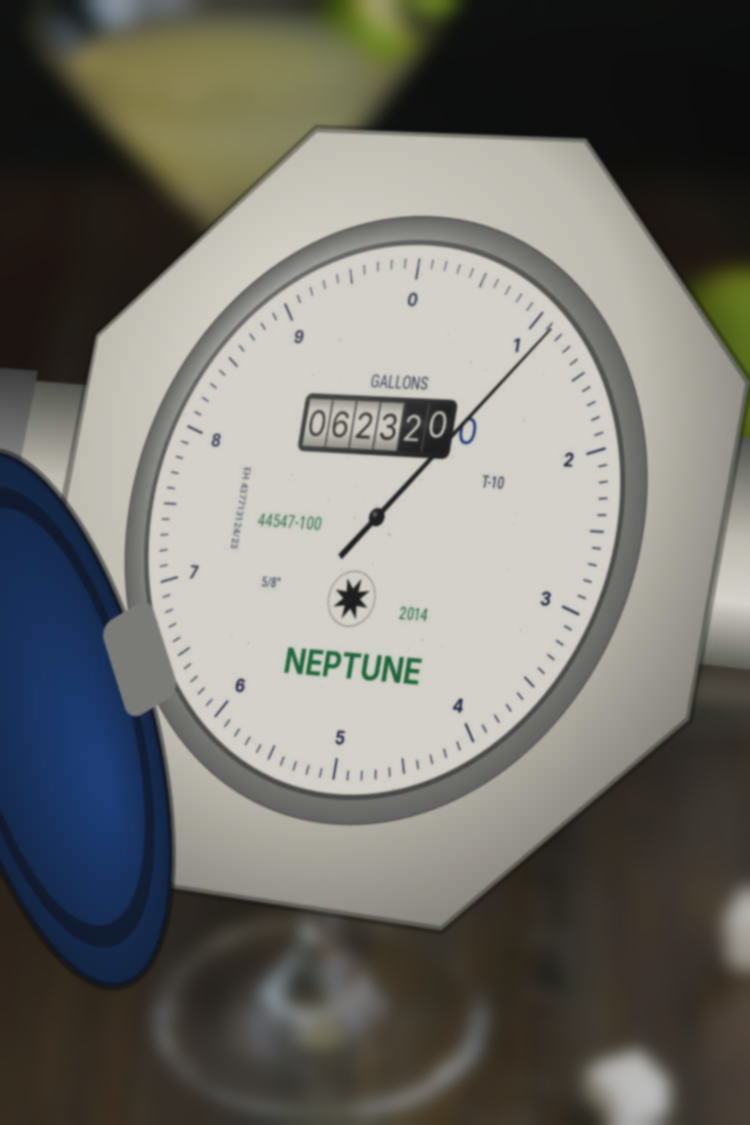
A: 623201.1 gal
